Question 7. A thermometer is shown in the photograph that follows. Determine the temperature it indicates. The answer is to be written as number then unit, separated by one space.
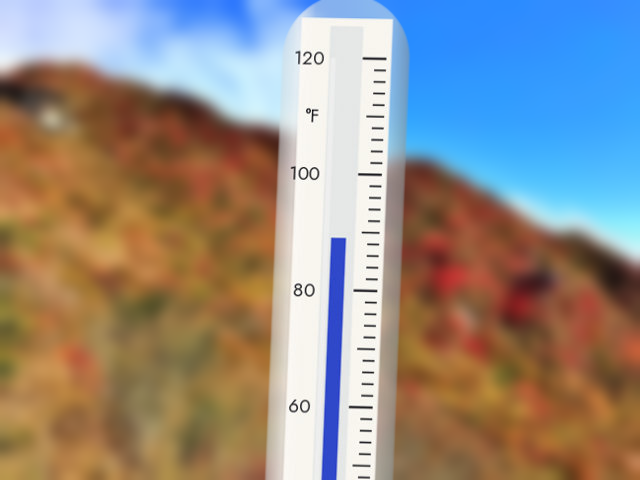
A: 89 °F
